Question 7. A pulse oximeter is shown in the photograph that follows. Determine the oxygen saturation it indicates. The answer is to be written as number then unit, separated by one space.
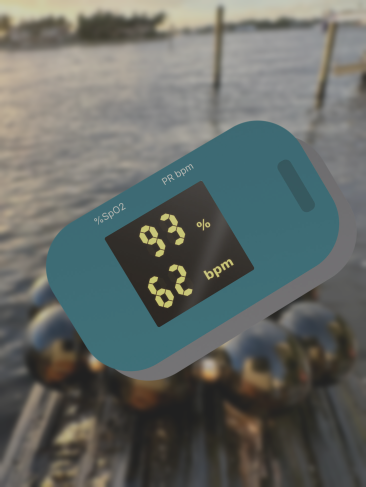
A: 93 %
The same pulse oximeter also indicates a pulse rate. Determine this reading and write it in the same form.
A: 62 bpm
